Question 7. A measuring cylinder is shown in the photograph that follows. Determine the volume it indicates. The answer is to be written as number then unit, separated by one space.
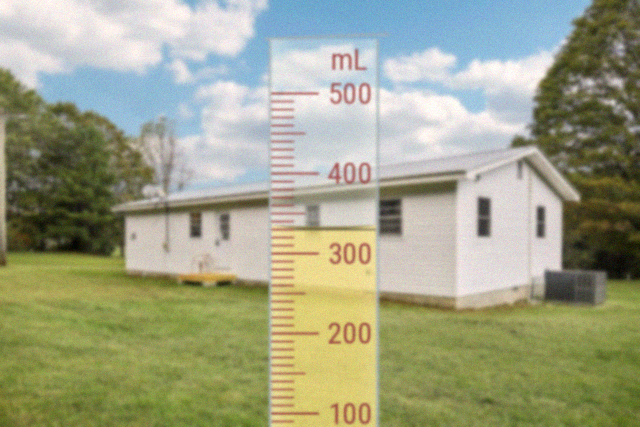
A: 330 mL
